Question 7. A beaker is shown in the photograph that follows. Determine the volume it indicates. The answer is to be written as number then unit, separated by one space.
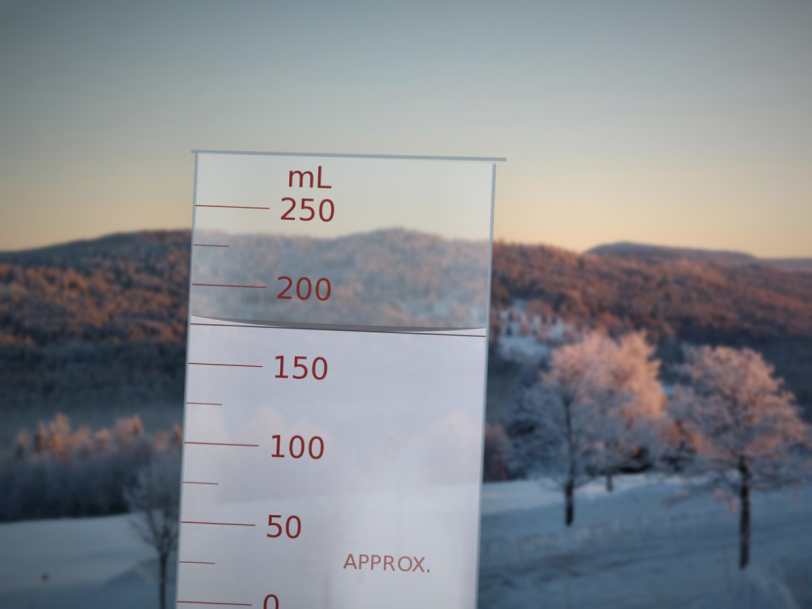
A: 175 mL
